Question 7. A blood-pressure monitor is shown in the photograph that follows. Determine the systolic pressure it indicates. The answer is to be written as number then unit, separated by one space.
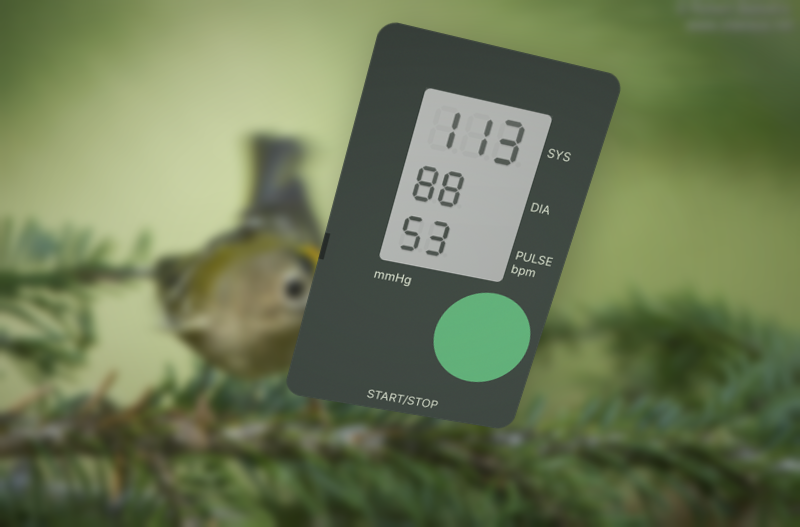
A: 113 mmHg
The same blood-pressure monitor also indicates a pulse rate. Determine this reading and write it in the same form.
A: 53 bpm
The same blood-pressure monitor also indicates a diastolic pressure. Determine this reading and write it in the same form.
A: 88 mmHg
